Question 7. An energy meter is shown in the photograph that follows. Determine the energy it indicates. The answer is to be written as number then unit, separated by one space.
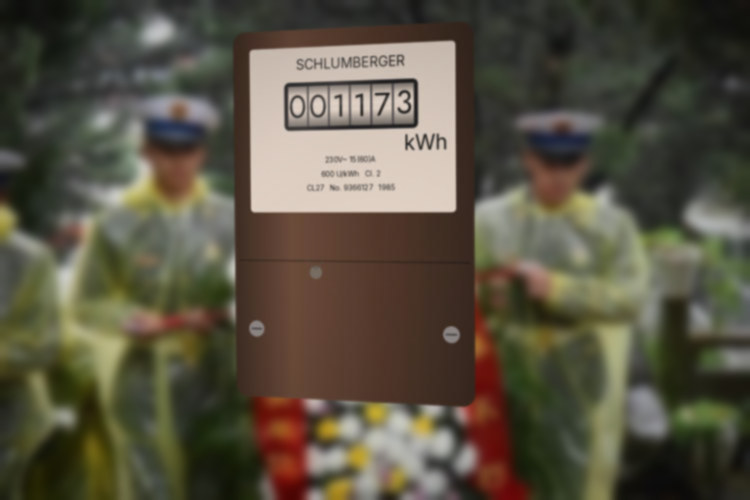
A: 1173 kWh
